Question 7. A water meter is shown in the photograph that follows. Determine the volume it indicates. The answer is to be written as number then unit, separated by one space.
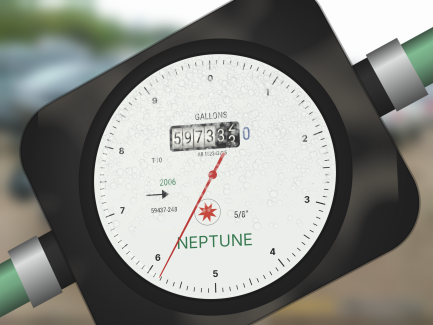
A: 5973325.8 gal
